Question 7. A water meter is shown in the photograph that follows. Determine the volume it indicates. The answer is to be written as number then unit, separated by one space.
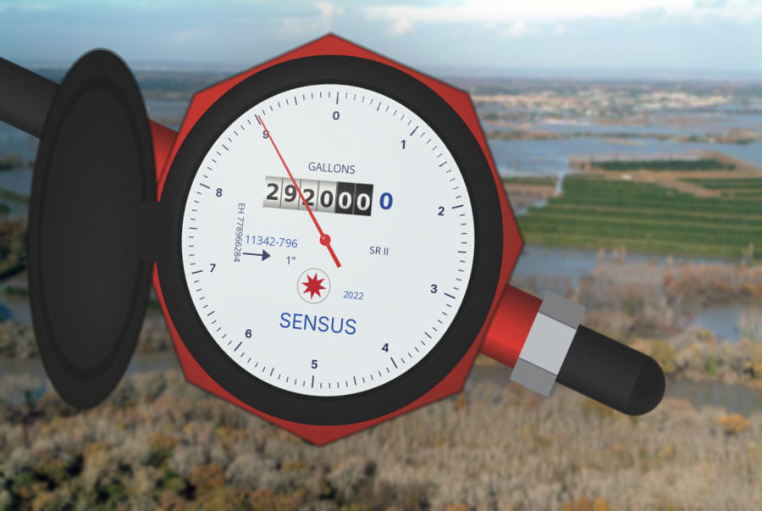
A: 2919999.0 gal
